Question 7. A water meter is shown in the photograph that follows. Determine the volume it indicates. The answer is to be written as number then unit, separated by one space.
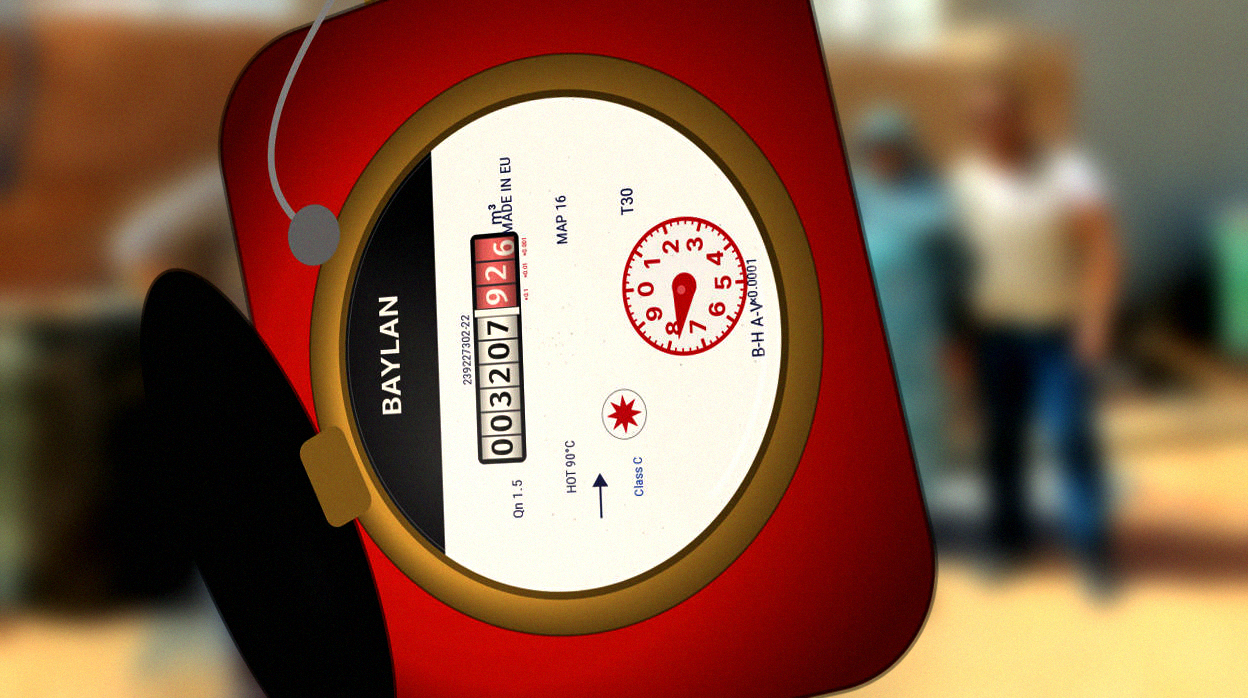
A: 3207.9257 m³
